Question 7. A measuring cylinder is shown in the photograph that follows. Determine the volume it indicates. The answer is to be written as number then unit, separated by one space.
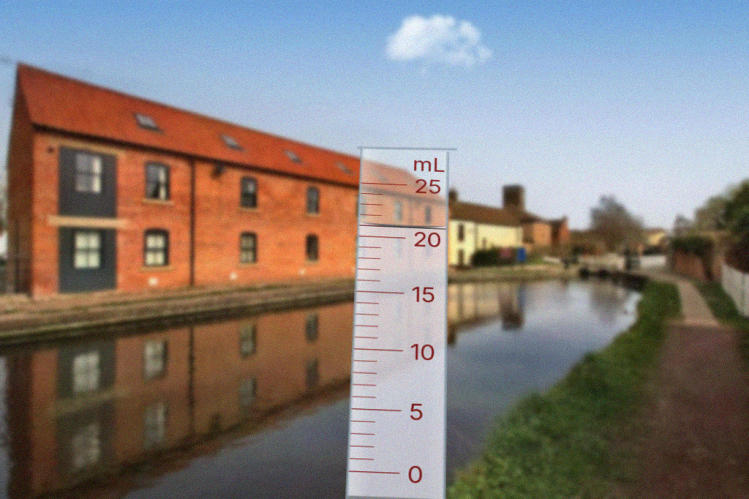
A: 21 mL
